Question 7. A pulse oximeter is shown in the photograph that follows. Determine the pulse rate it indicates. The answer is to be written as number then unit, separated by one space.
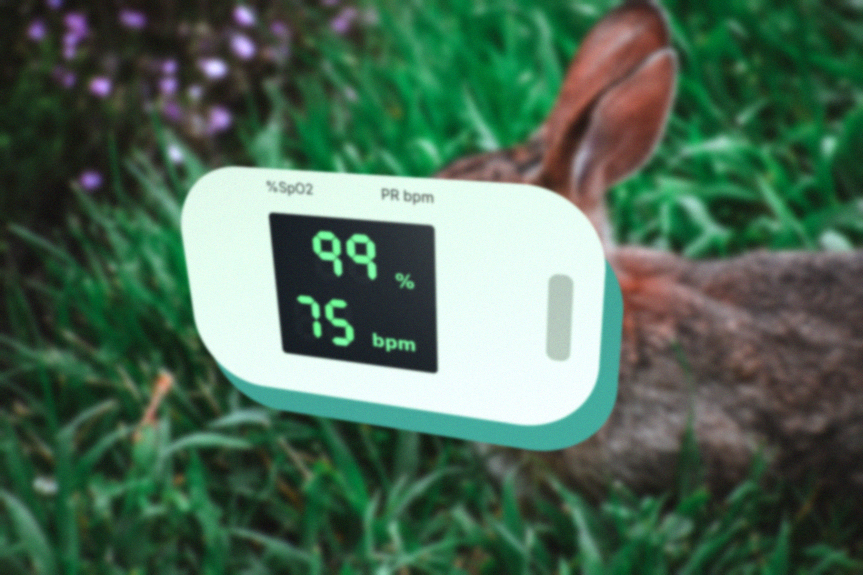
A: 75 bpm
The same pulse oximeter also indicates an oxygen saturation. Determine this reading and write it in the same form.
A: 99 %
